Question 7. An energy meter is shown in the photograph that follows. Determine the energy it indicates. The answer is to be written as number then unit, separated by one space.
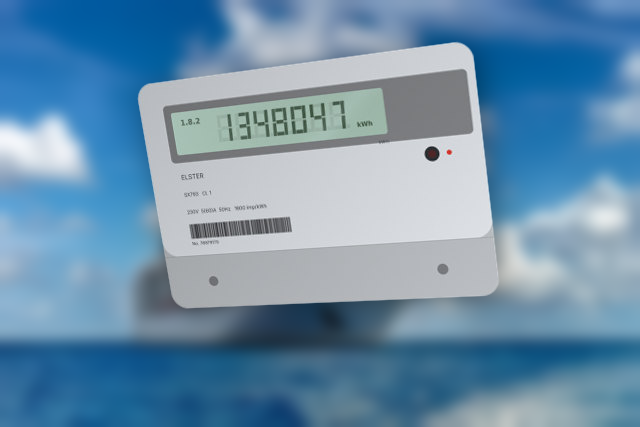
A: 1348047 kWh
